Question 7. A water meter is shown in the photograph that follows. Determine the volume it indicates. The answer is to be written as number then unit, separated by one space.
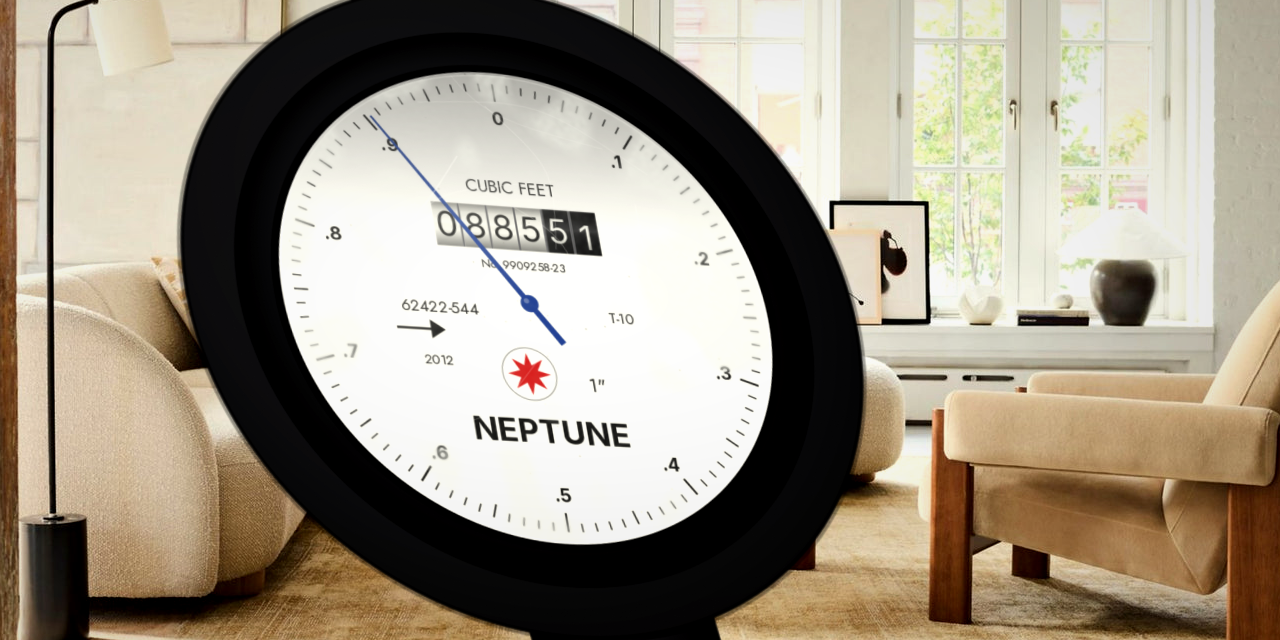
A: 88550.90 ft³
